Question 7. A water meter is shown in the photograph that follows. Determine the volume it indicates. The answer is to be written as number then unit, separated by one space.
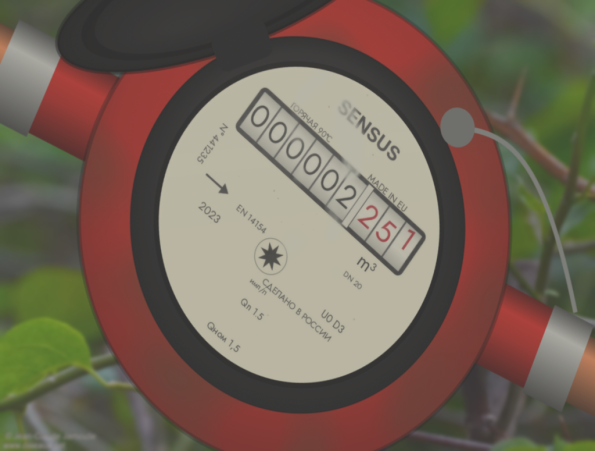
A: 2.251 m³
